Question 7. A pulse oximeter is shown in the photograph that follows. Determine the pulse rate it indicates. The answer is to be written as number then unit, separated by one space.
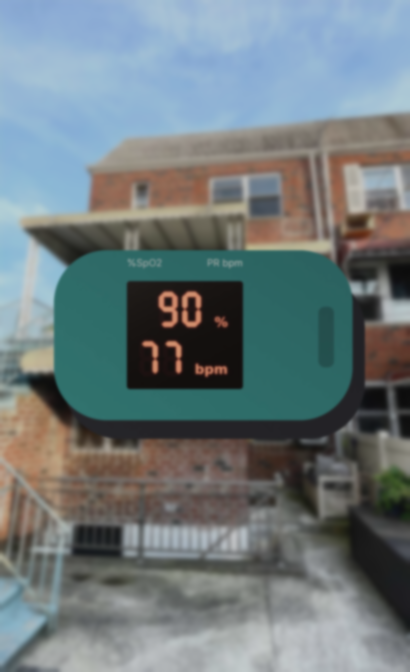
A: 77 bpm
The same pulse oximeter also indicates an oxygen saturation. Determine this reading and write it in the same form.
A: 90 %
